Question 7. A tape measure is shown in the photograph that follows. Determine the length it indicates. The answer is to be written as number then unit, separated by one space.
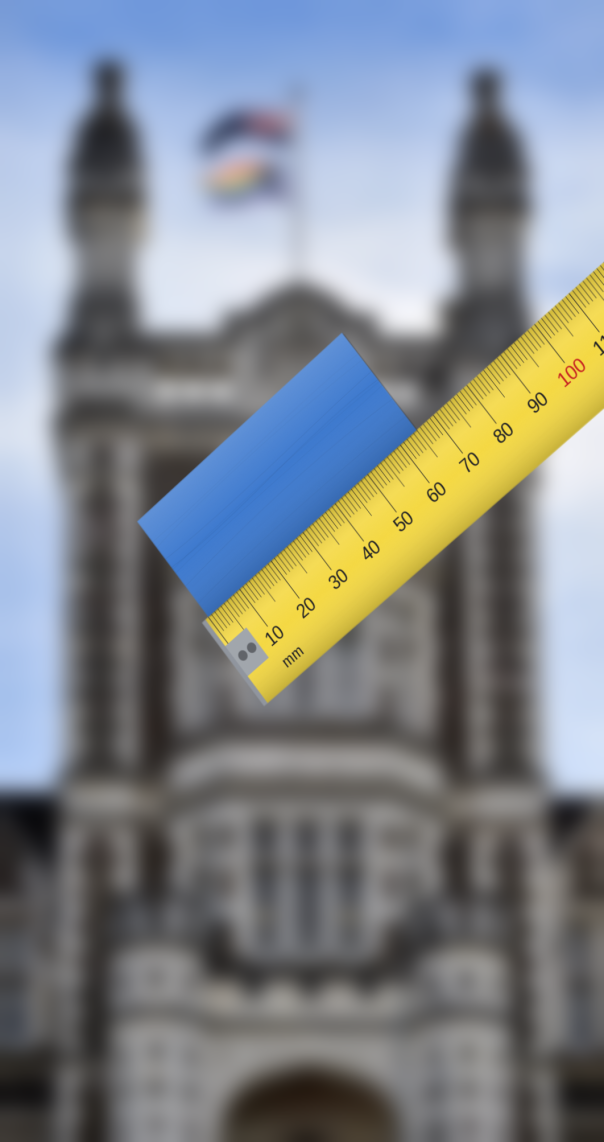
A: 65 mm
